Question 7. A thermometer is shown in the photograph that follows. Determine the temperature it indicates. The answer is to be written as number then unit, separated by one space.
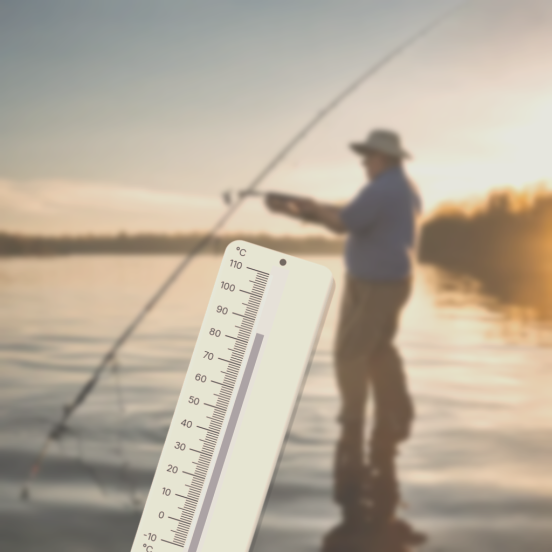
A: 85 °C
